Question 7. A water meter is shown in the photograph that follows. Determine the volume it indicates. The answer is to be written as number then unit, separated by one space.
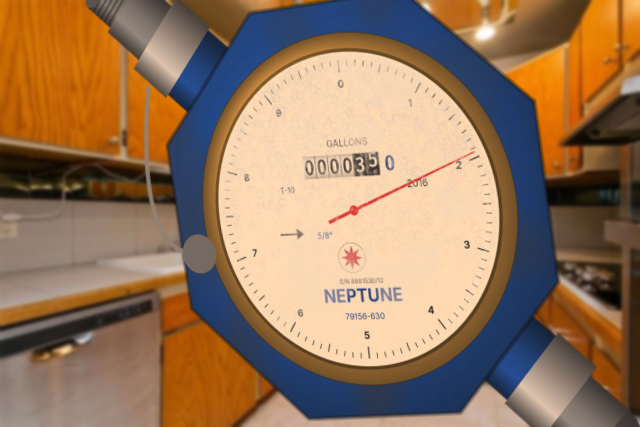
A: 351.9 gal
